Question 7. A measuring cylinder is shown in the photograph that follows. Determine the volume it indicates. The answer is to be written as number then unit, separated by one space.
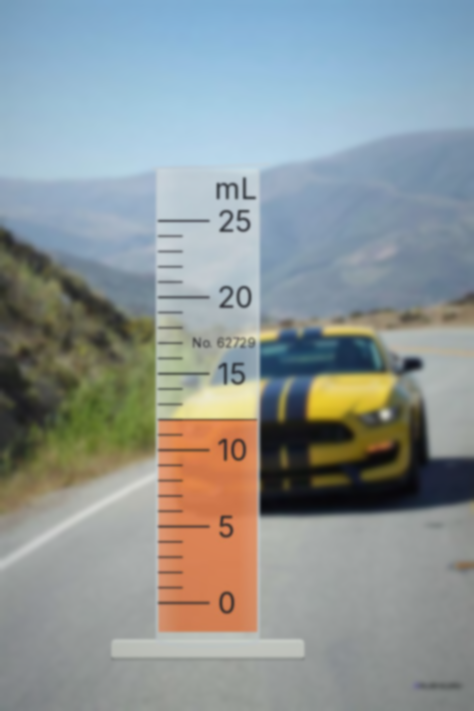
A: 12 mL
